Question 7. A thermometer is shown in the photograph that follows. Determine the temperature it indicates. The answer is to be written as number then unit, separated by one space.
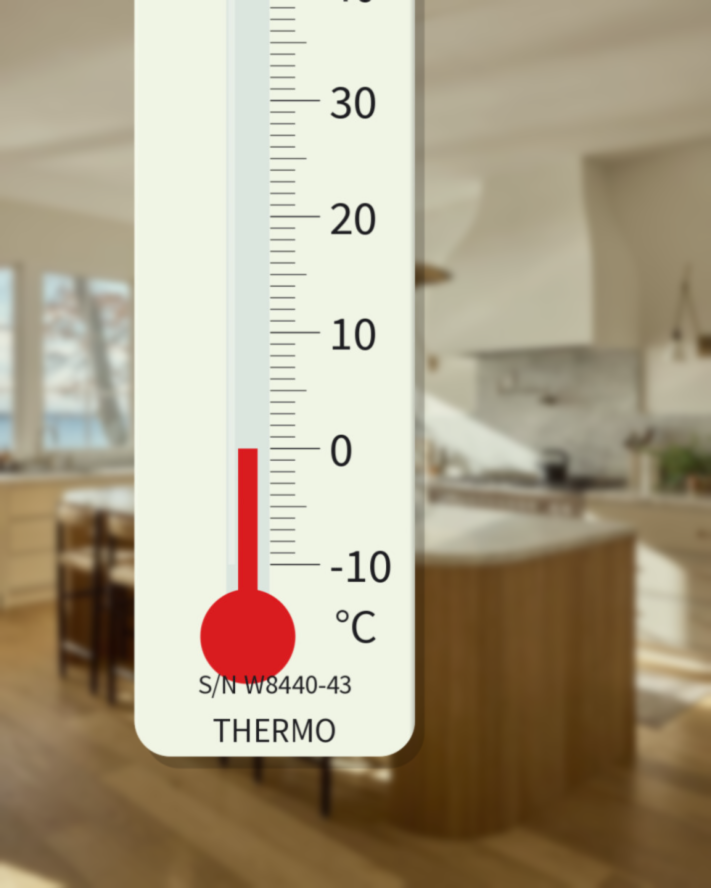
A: 0 °C
